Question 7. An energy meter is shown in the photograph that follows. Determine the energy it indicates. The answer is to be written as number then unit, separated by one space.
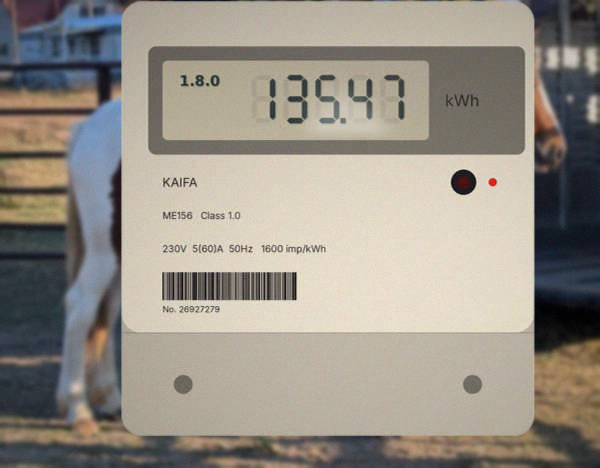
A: 135.47 kWh
